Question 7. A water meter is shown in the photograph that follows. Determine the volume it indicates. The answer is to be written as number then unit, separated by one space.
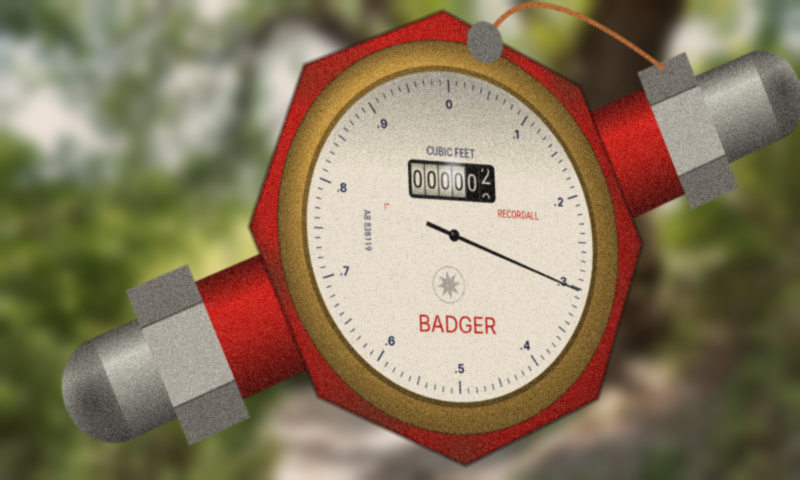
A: 2.30 ft³
